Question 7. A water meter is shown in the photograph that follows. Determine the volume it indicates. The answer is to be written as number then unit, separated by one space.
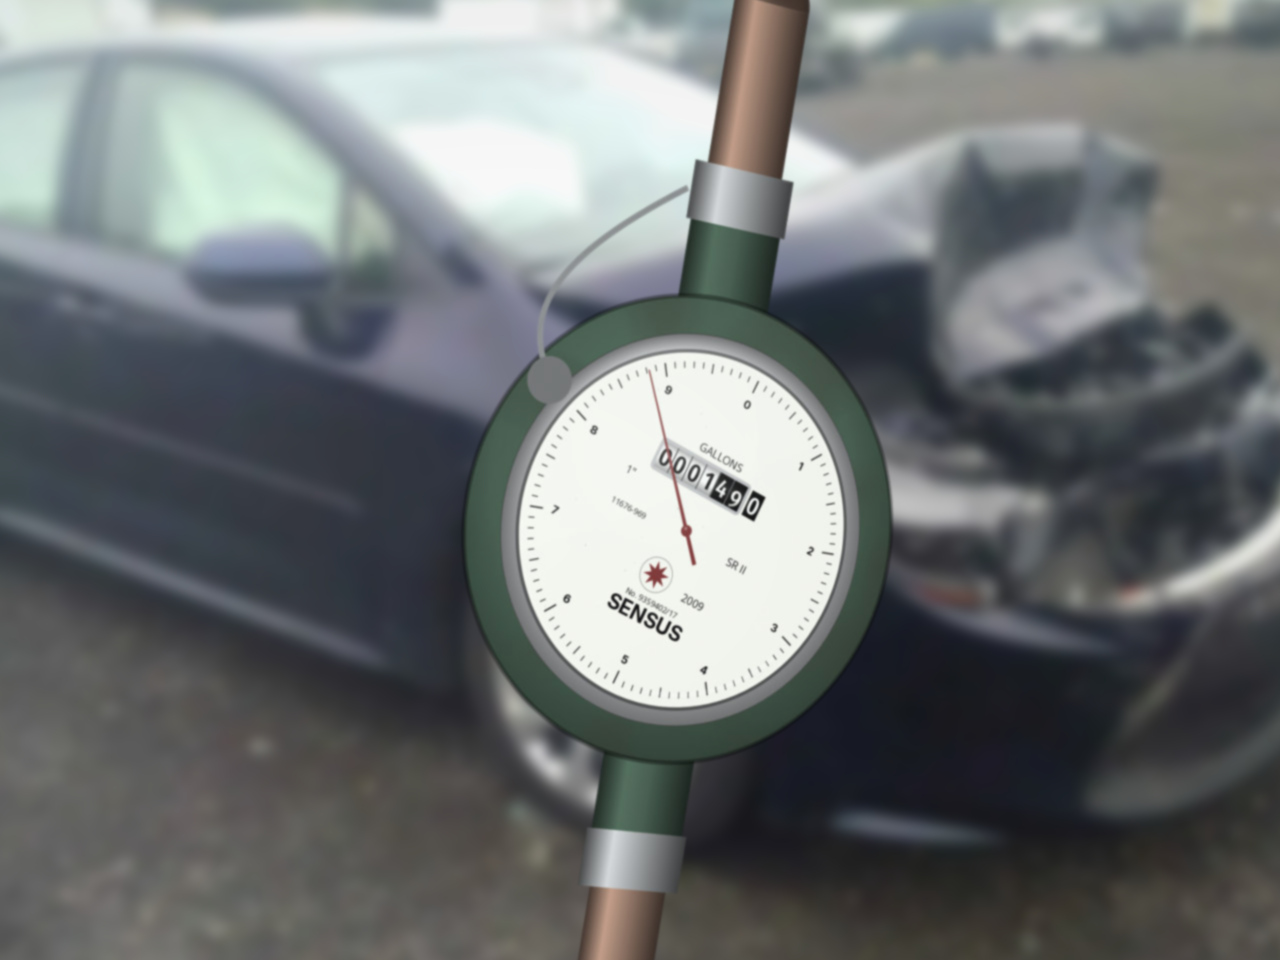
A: 1488.8 gal
